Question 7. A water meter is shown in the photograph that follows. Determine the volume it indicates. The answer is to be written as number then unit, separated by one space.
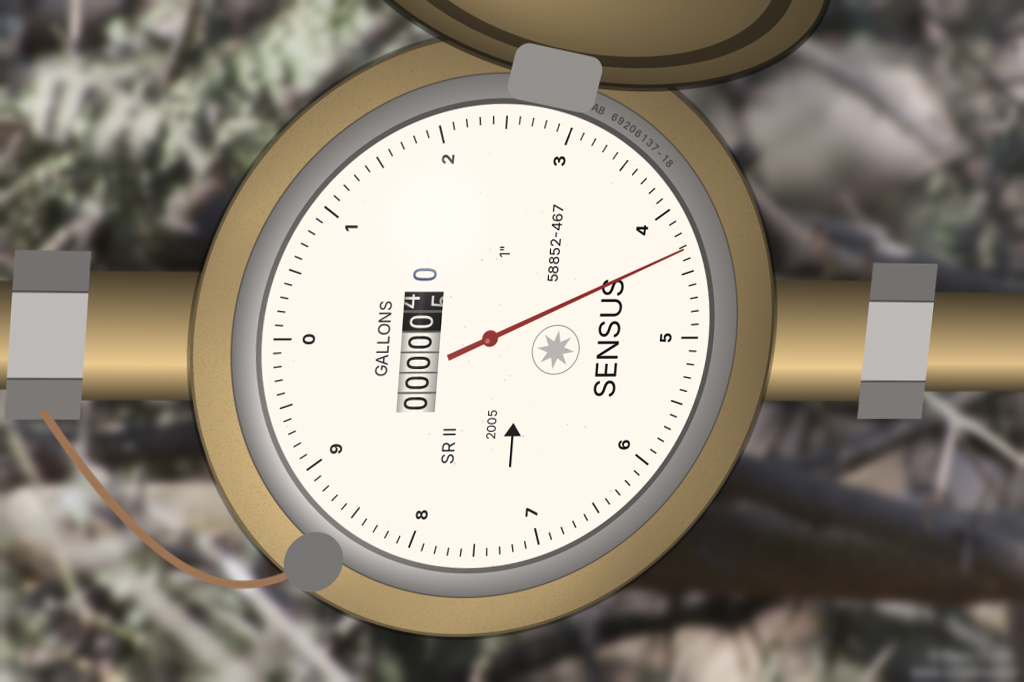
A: 44.3 gal
